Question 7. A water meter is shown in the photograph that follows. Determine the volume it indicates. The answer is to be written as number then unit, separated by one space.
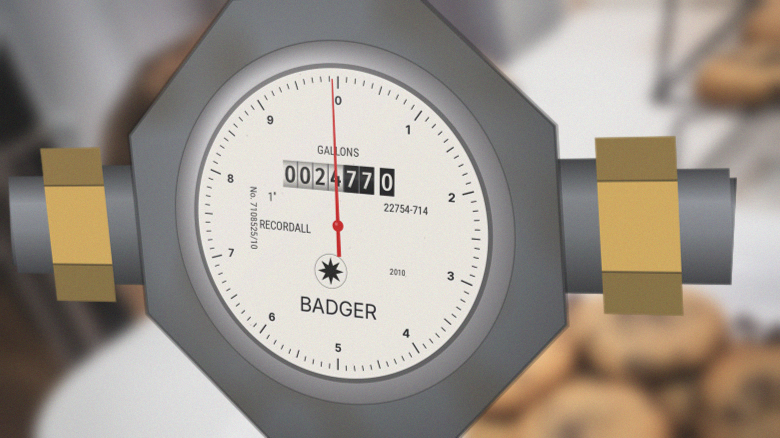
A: 24769.9 gal
